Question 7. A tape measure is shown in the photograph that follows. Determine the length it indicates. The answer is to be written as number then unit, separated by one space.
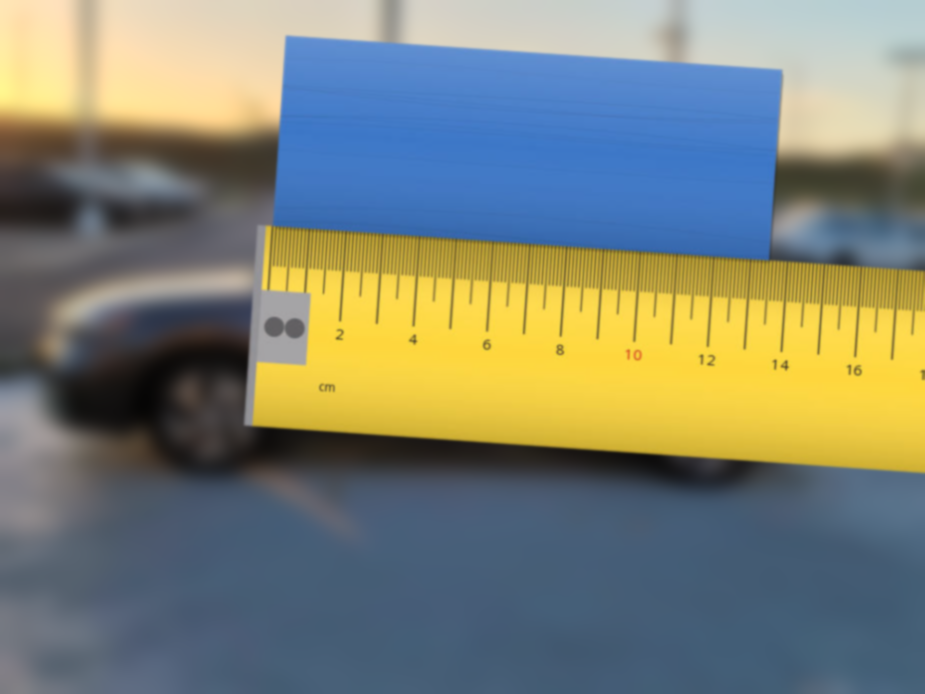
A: 13.5 cm
